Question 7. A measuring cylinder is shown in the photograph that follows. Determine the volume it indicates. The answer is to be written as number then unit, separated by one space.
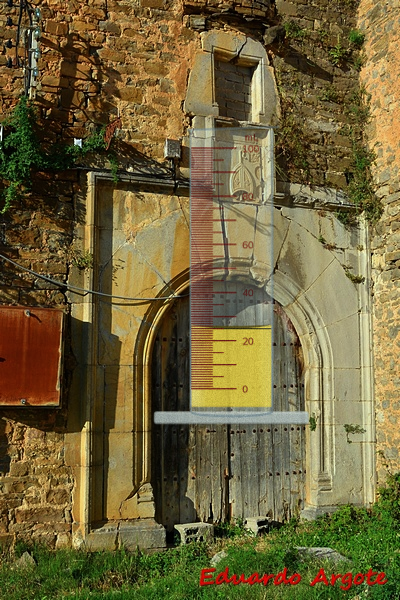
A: 25 mL
